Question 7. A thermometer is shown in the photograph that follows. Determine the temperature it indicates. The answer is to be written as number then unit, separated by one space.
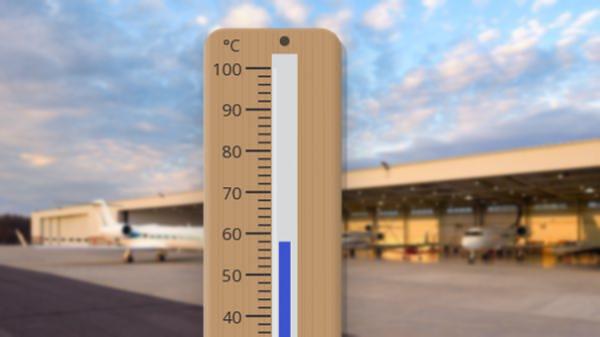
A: 58 °C
